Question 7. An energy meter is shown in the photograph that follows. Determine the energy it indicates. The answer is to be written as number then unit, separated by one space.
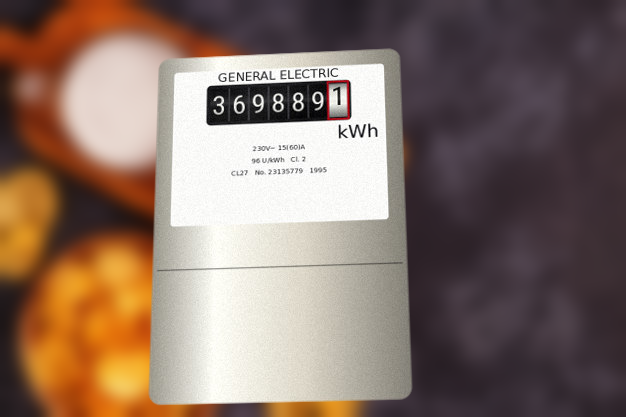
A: 369889.1 kWh
